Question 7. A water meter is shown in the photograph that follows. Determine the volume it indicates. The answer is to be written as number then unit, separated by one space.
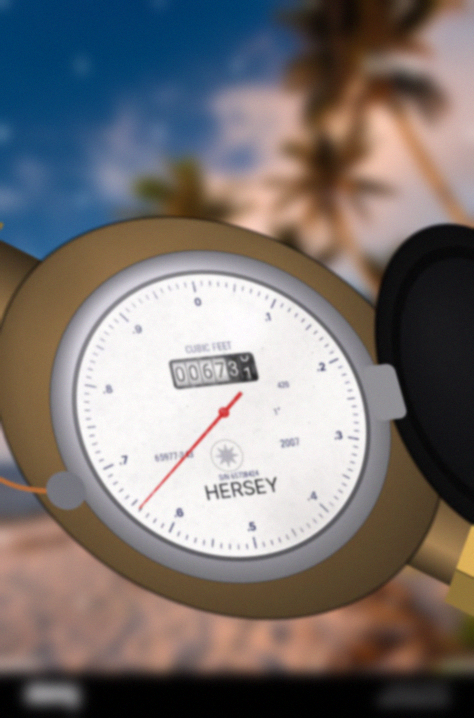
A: 6730.64 ft³
